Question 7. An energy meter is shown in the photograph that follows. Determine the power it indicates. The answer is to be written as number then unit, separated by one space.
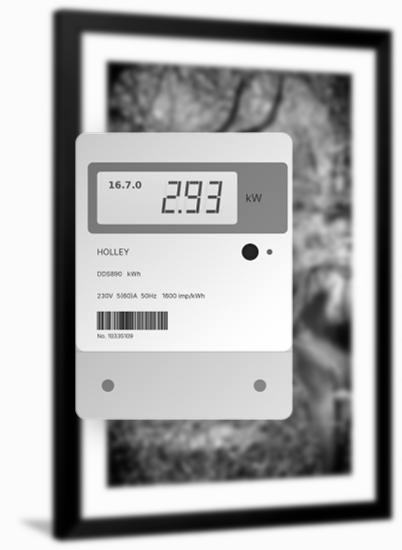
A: 2.93 kW
